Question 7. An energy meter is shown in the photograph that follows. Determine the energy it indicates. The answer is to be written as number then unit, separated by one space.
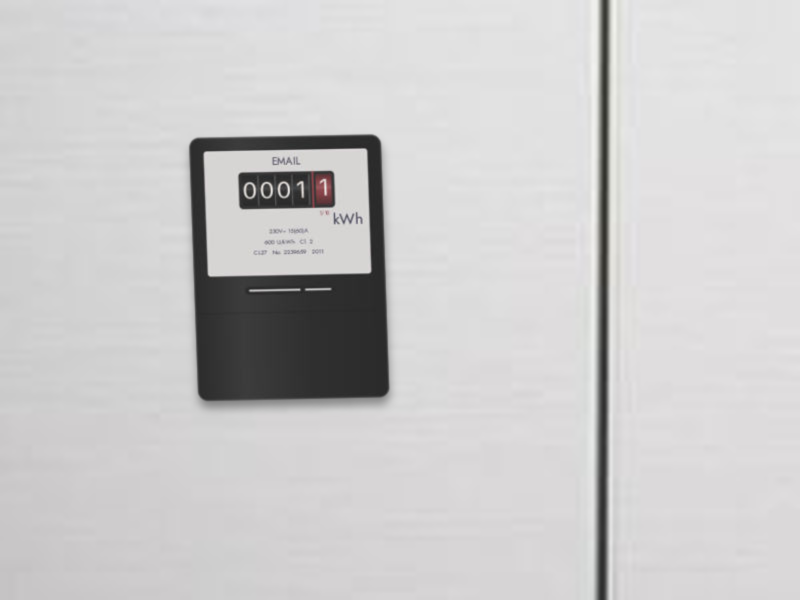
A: 1.1 kWh
